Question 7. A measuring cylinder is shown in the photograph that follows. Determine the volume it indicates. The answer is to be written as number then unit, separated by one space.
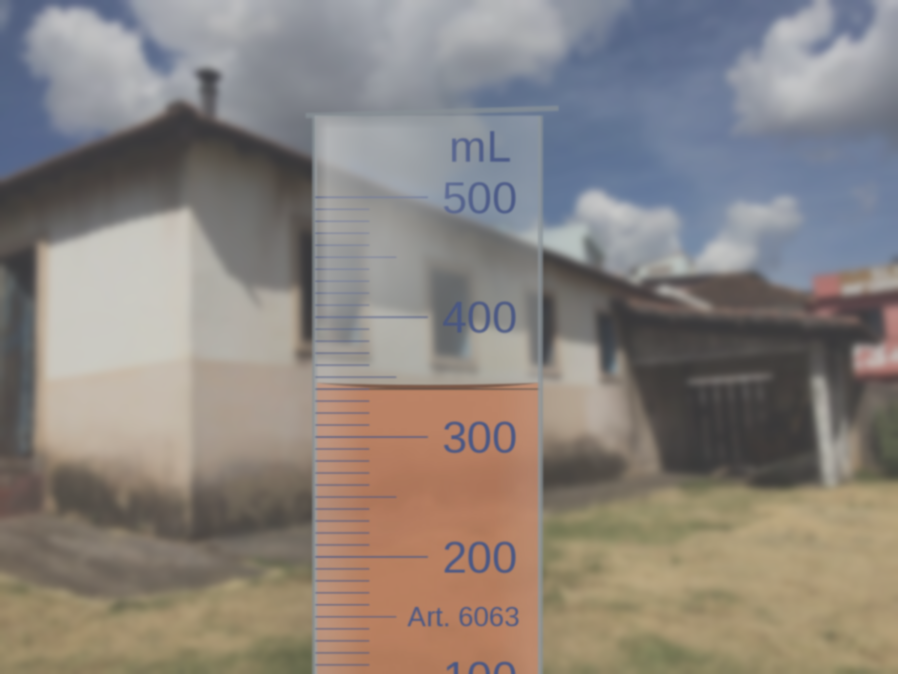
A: 340 mL
